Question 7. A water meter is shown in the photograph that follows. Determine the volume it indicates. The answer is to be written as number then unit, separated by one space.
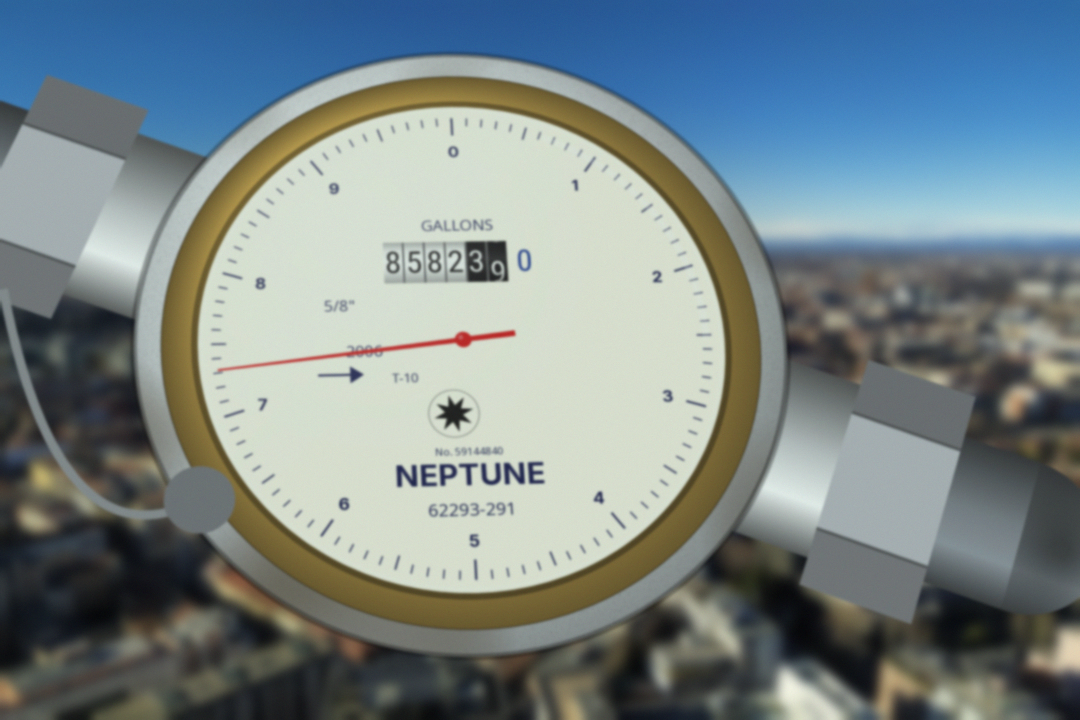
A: 8582387.3 gal
